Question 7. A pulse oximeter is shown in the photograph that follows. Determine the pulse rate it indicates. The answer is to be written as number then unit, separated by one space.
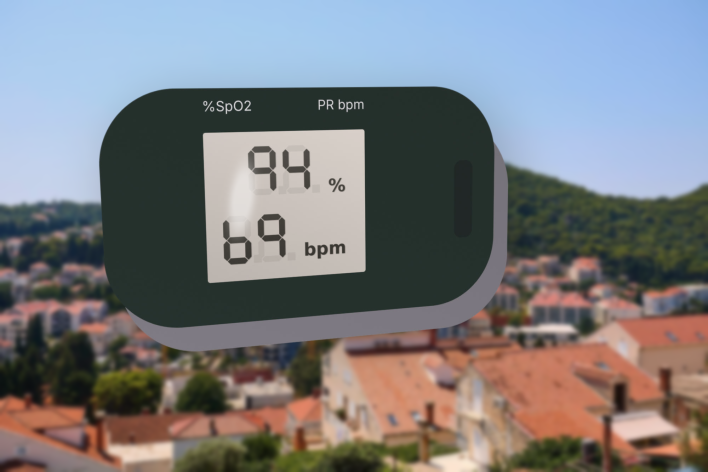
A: 69 bpm
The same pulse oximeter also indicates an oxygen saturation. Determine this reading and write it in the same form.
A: 94 %
